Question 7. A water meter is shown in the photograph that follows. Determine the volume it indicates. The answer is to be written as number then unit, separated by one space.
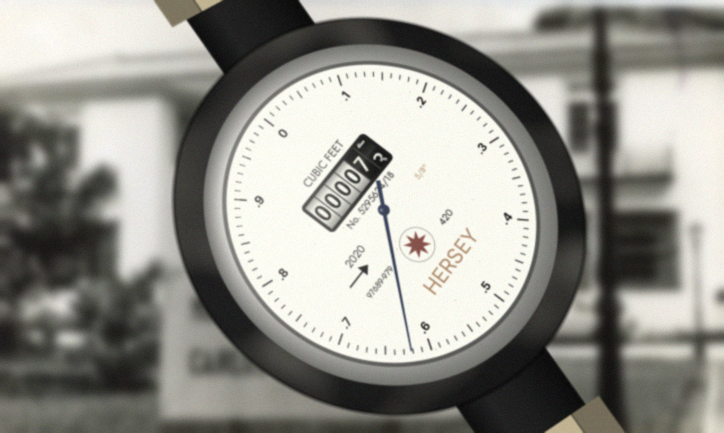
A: 72.62 ft³
